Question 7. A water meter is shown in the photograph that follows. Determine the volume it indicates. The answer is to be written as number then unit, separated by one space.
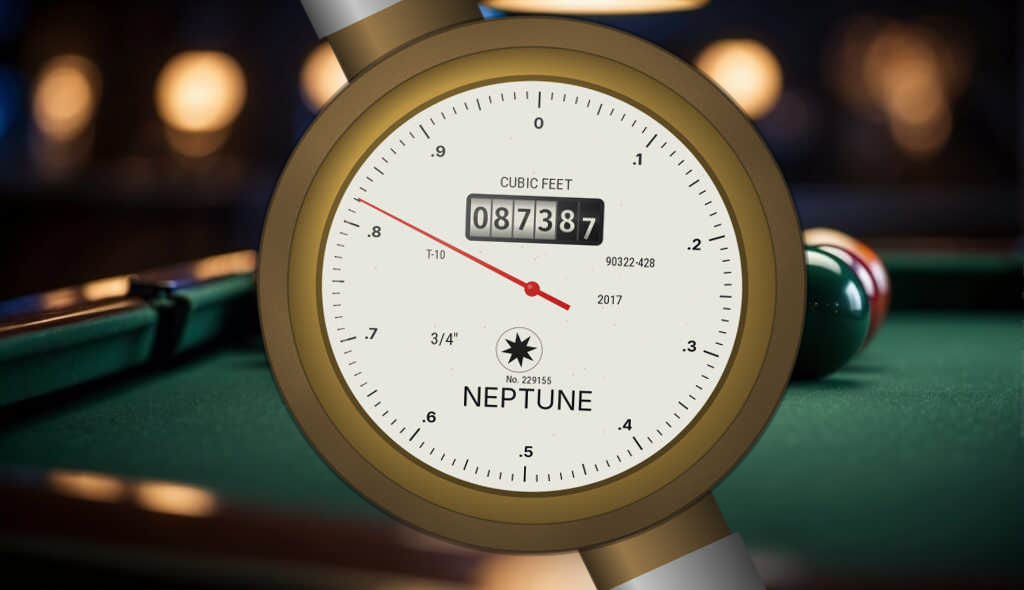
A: 87386.82 ft³
